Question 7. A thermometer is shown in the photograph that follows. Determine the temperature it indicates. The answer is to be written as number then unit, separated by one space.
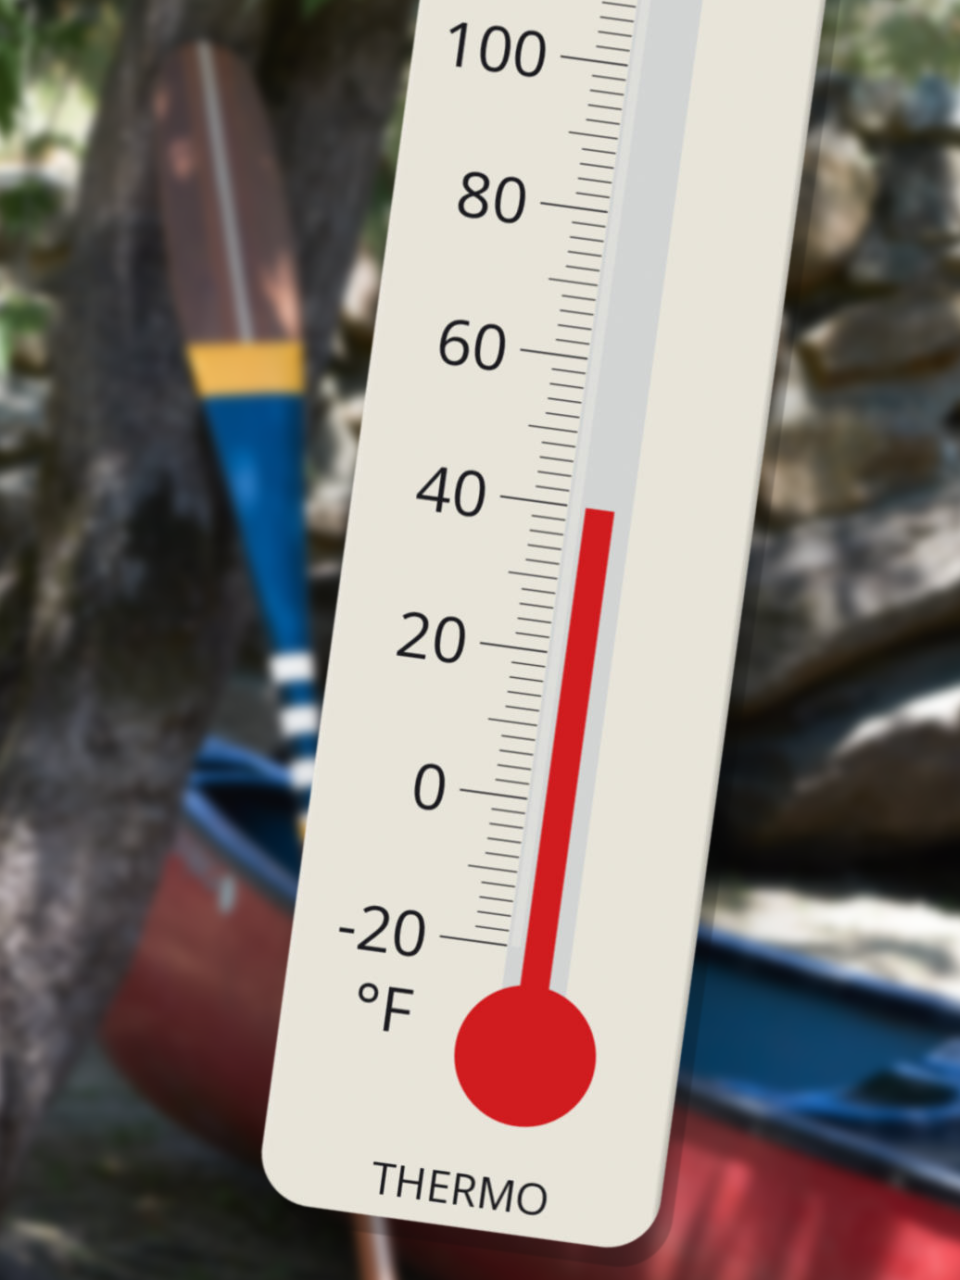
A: 40 °F
